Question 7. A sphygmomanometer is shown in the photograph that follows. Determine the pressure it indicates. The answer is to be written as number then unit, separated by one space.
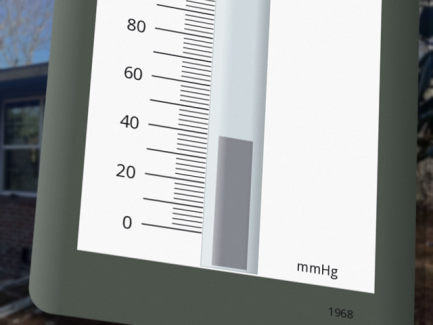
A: 40 mmHg
